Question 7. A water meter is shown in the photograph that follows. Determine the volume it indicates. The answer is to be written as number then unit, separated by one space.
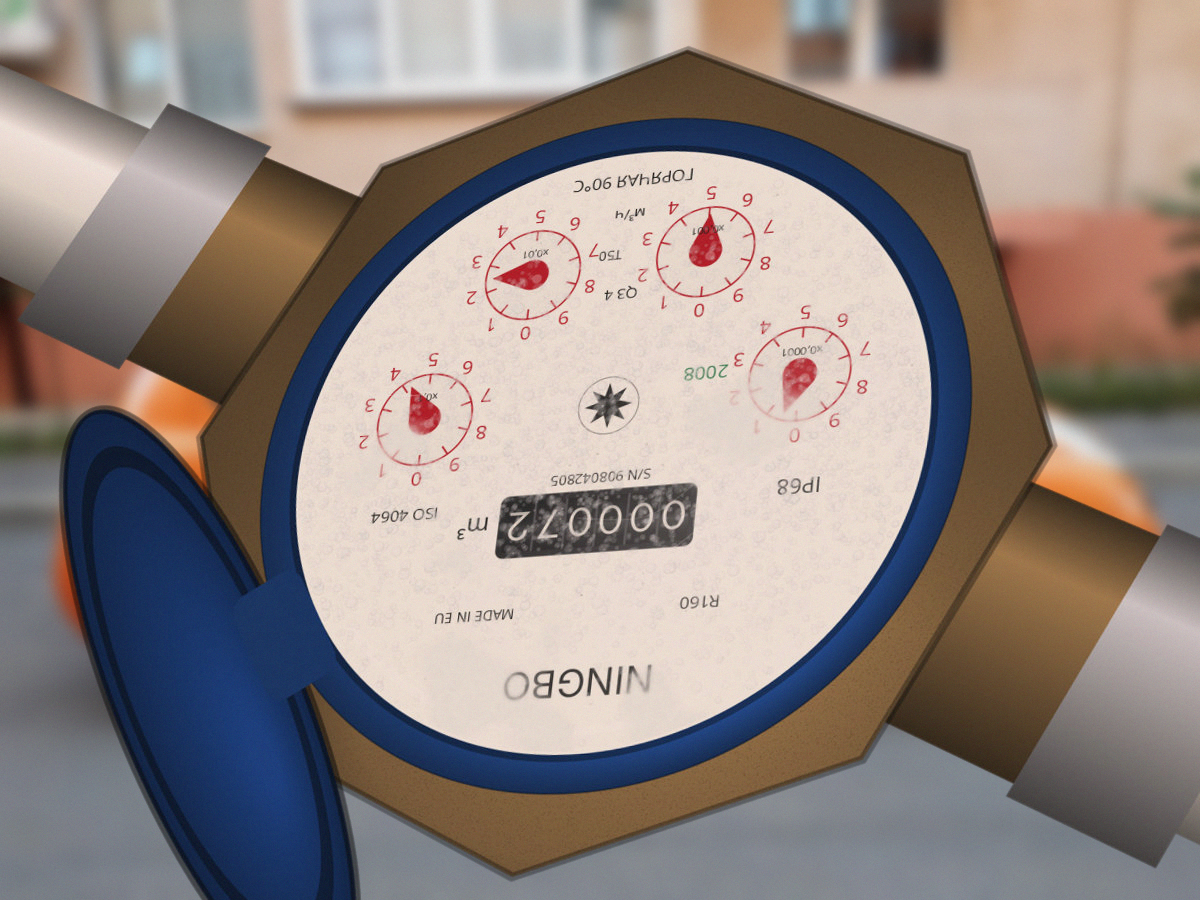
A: 72.4250 m³
